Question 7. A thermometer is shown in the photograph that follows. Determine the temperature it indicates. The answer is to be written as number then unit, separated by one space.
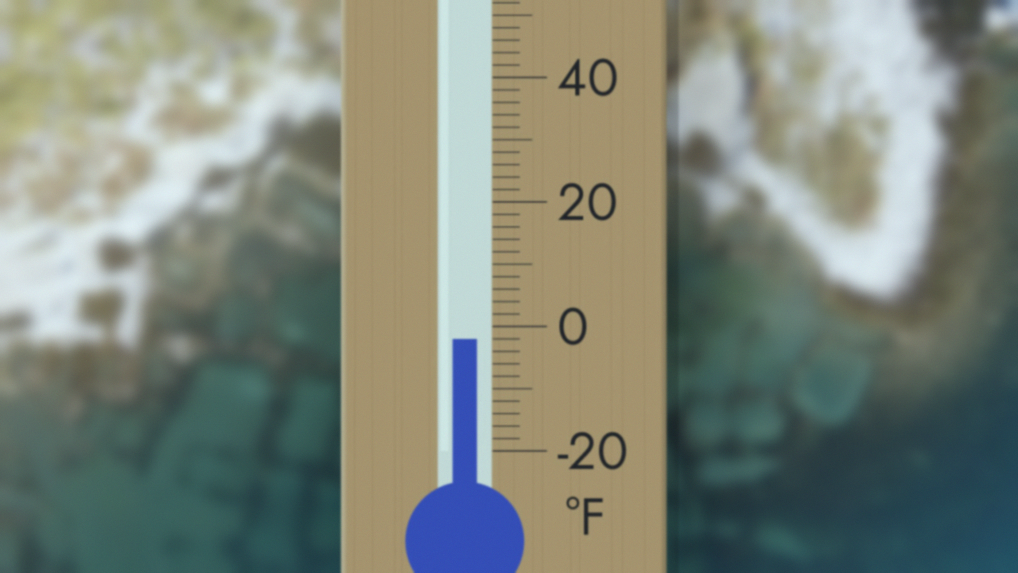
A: -2 °F
